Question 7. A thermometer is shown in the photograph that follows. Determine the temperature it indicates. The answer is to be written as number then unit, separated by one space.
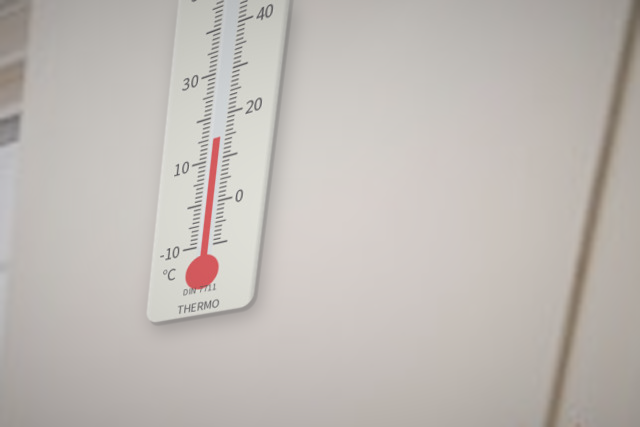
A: 15 °C
